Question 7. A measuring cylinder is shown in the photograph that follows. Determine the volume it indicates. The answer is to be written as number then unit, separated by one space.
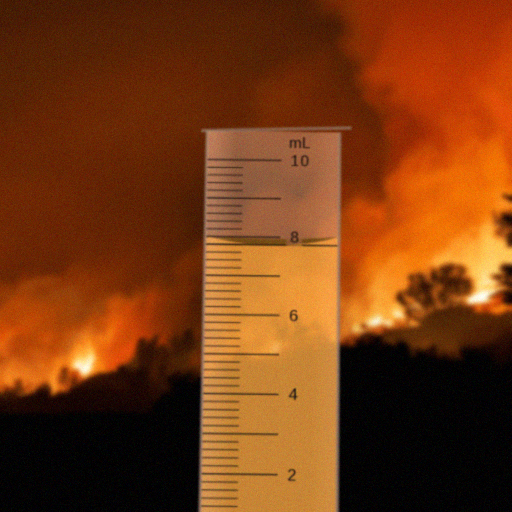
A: 7.8 mL
